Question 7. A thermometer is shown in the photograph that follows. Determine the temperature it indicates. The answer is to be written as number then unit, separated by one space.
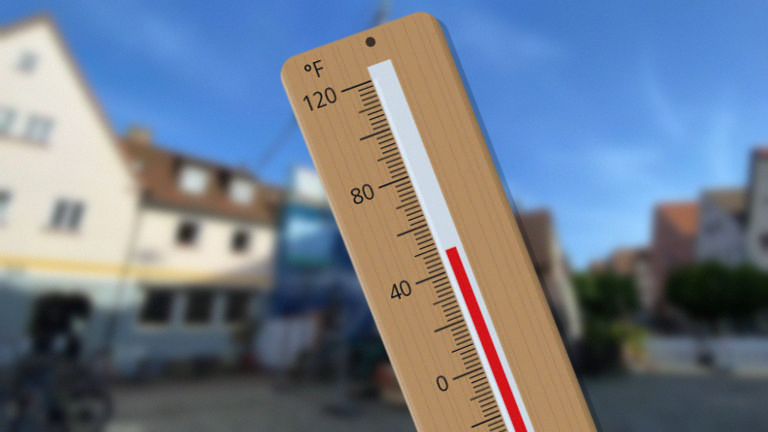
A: 48 °F
